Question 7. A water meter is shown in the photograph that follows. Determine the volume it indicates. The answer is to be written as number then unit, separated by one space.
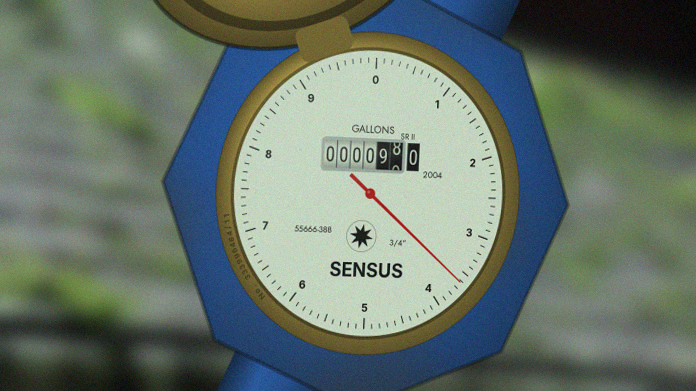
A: 983.6 gal
